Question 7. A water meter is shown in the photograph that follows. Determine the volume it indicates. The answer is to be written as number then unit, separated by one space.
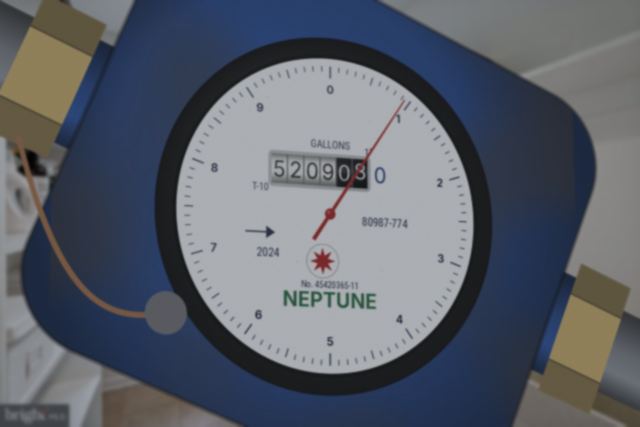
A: 5209080.9 gal
